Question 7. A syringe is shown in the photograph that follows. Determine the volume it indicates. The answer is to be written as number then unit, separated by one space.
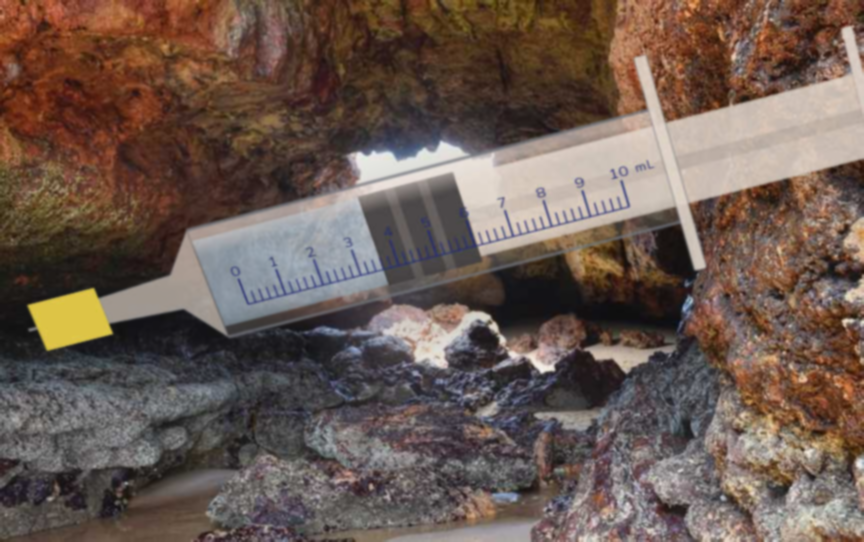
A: 3.6 mL
